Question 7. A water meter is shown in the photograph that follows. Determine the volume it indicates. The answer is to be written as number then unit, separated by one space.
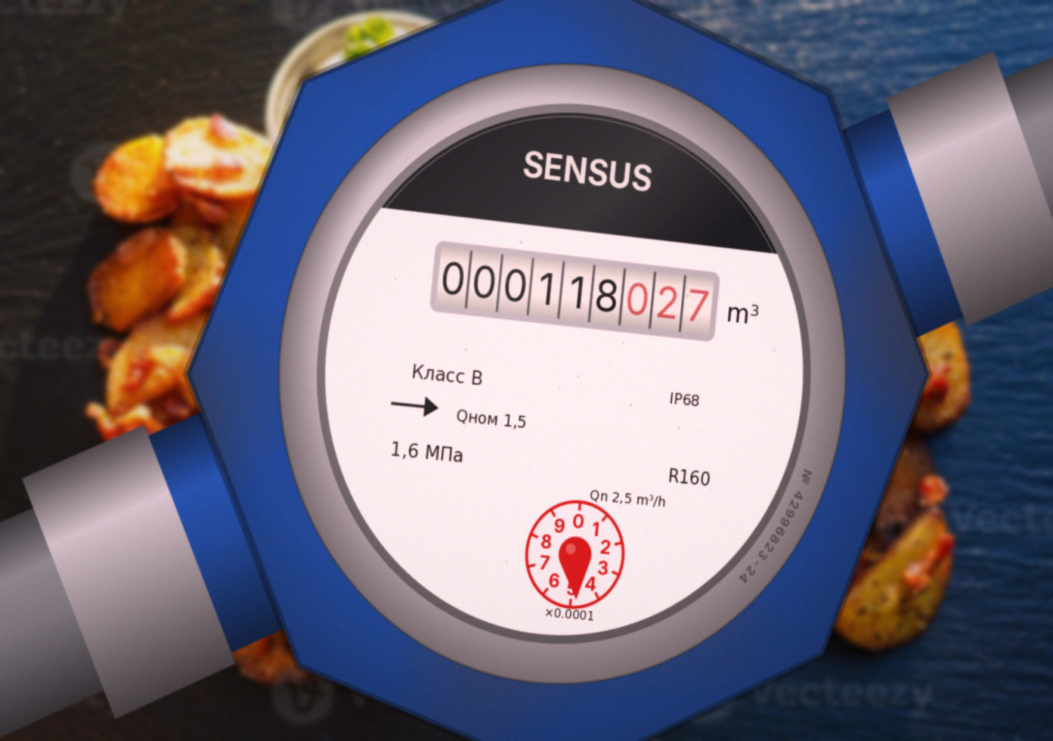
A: 118.0274 m³
